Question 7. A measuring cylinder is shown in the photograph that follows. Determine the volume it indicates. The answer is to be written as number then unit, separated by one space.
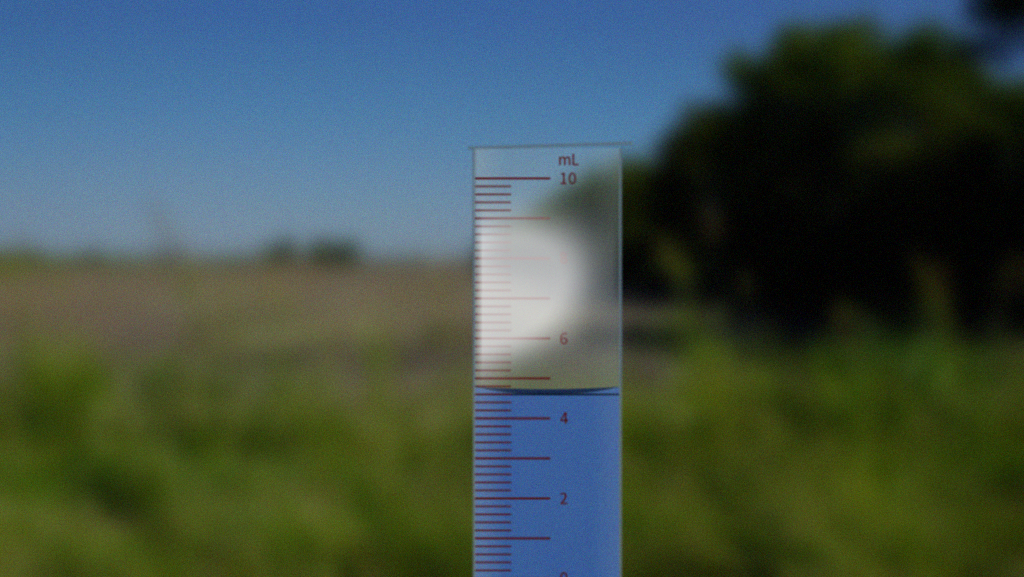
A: 4.6 mL
